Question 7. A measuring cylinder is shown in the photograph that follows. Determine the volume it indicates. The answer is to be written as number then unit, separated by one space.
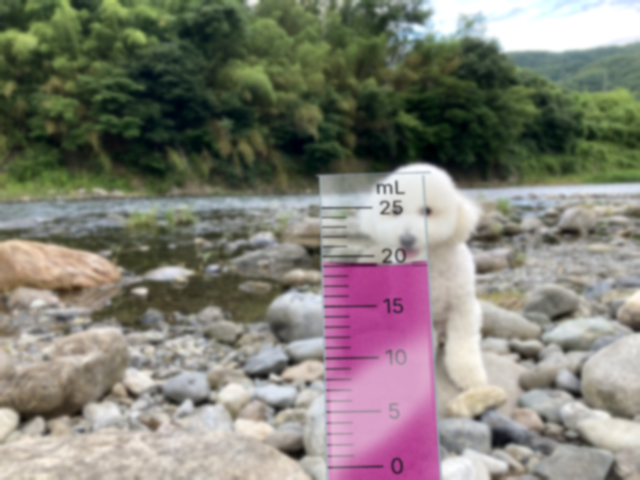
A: 19 mL
